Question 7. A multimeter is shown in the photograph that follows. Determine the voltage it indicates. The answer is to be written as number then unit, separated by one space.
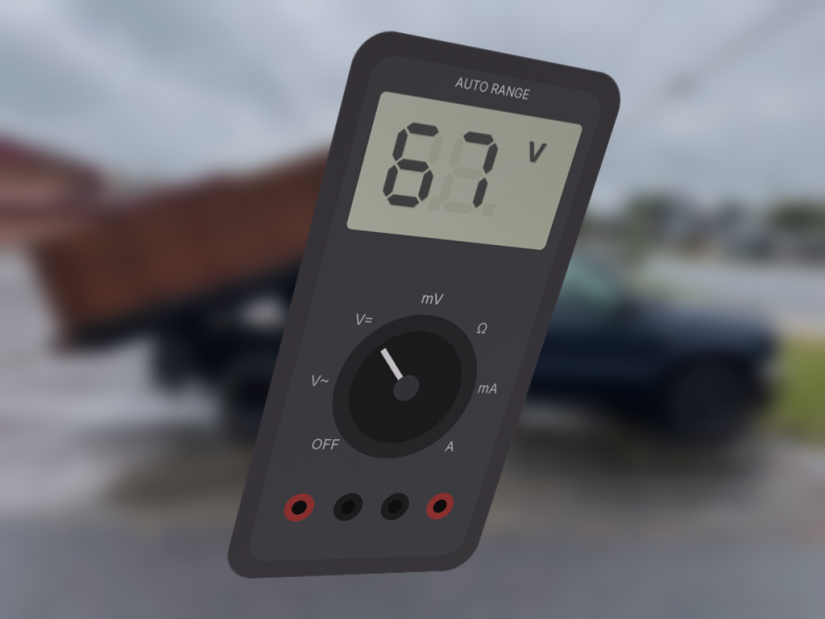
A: 67 V
